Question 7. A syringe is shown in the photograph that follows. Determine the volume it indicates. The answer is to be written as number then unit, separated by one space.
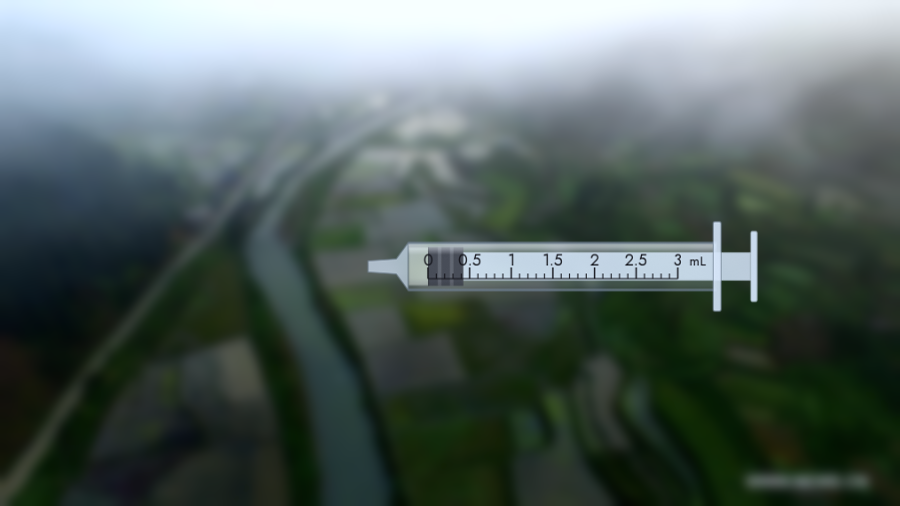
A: 0 mL
